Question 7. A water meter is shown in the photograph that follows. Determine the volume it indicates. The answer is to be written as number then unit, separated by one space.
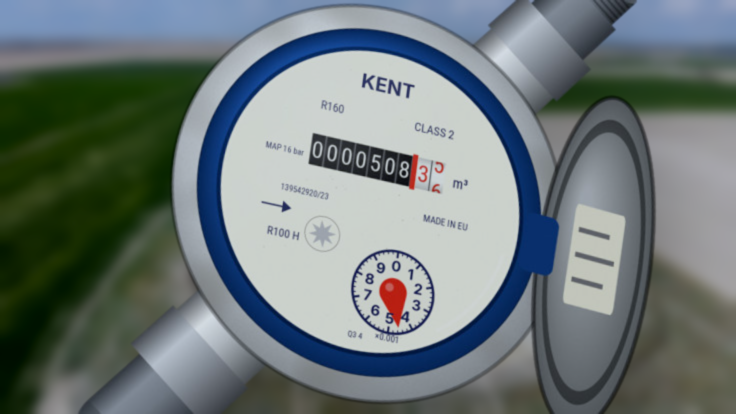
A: 508.354 m³
